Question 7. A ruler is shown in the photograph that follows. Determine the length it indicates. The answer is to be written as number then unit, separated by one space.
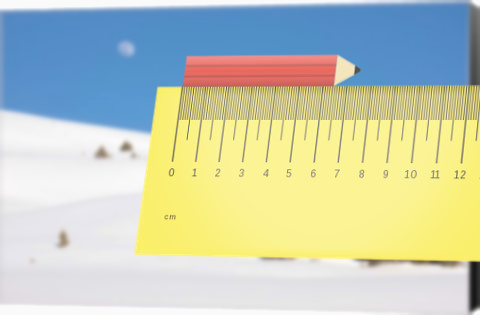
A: 7.5 cm
